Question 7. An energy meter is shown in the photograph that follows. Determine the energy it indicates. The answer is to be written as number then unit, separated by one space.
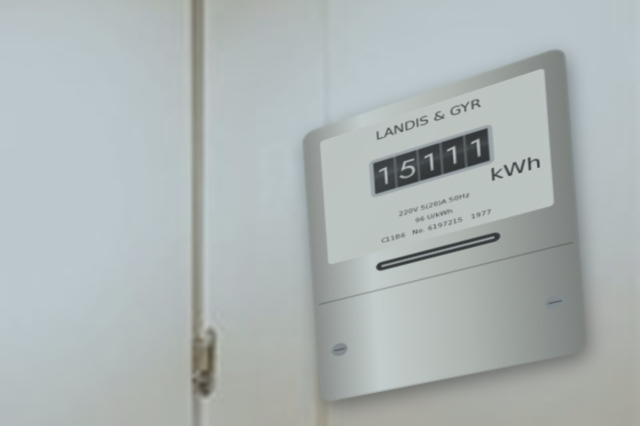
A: 15111 kWh
